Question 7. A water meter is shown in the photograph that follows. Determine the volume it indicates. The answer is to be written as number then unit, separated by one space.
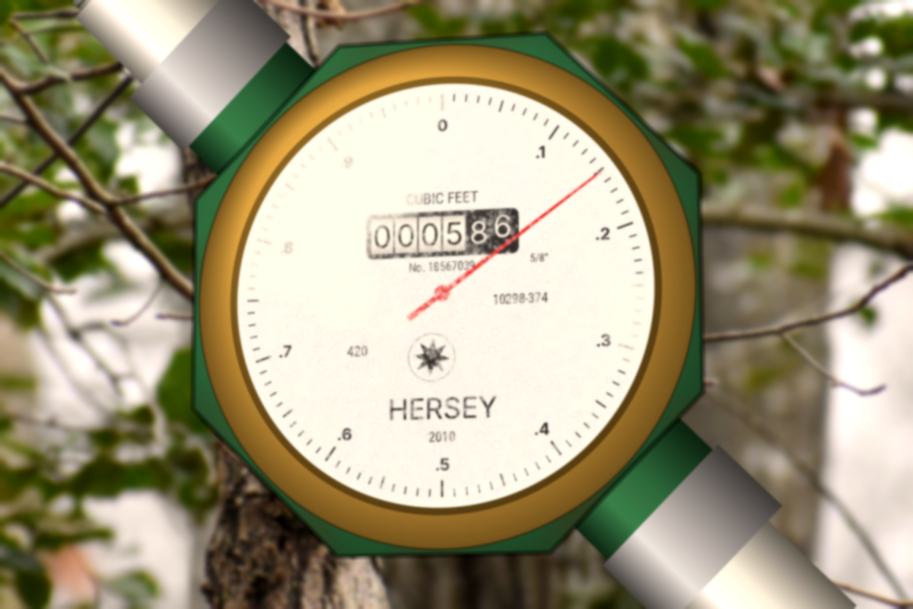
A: 586.15 ft³
